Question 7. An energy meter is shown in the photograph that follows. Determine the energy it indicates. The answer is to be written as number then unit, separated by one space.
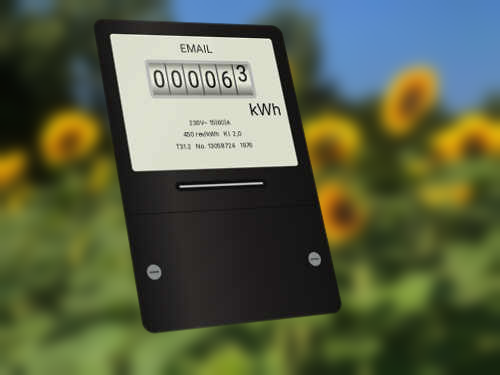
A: 63 kWh
